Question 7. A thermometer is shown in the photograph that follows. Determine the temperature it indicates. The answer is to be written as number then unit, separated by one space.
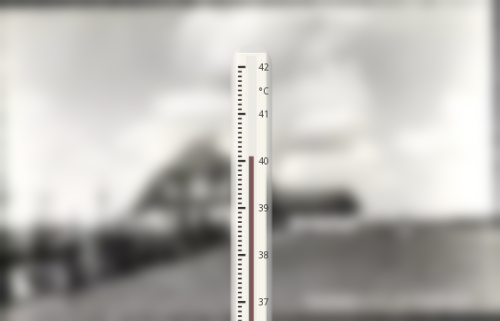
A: 40.1 °C
